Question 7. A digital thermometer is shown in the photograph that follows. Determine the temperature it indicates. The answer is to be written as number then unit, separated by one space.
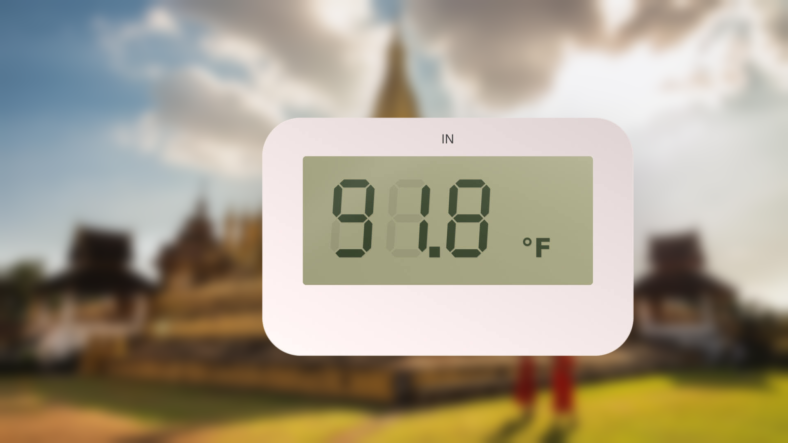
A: 91.8 °F
